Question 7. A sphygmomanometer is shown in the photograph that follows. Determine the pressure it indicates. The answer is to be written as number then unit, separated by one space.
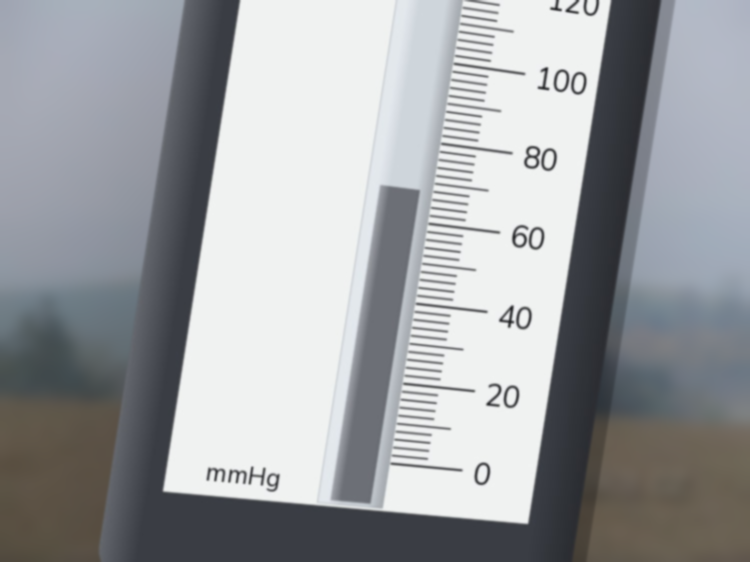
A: 68 mmHg
